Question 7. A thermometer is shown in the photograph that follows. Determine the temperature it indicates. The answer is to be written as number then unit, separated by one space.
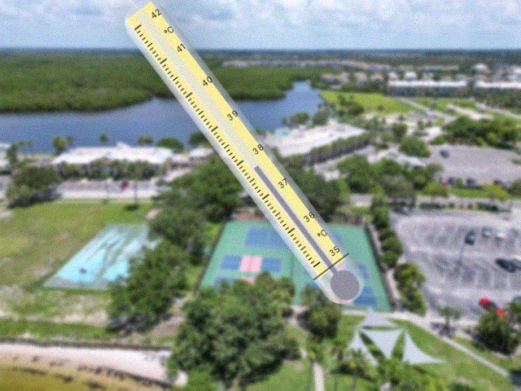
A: 37.7 °C
